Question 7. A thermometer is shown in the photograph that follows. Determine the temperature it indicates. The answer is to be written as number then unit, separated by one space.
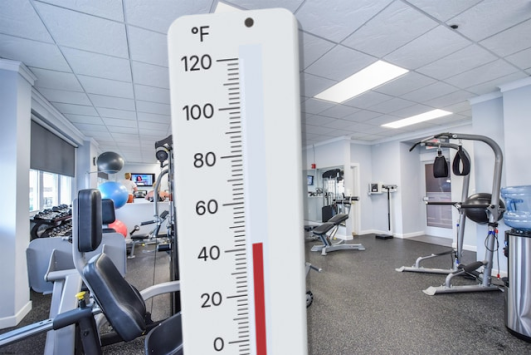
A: 42 °F
